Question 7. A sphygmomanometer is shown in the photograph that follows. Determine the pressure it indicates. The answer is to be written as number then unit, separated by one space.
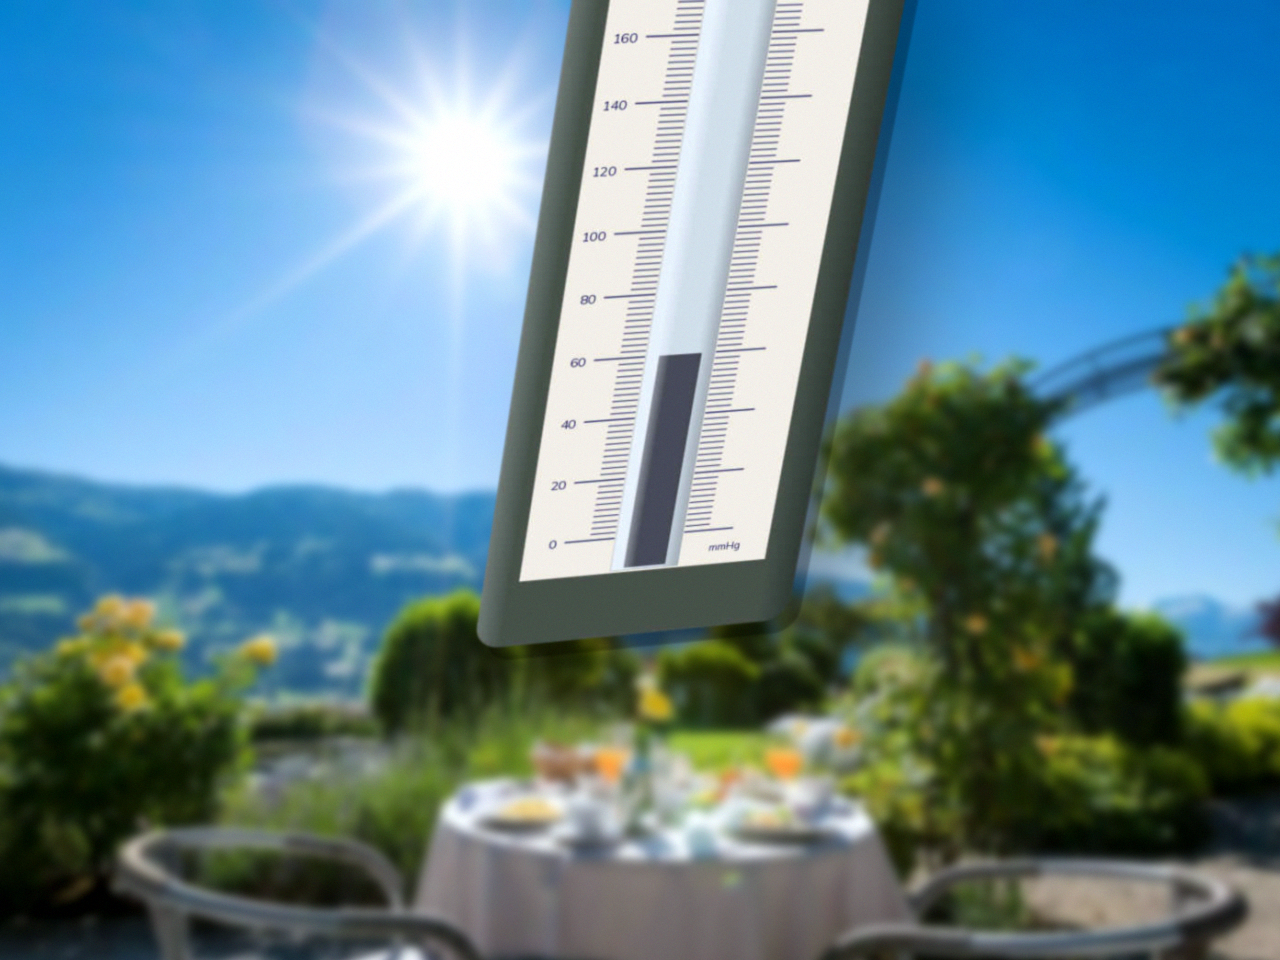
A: 60 mmHg
